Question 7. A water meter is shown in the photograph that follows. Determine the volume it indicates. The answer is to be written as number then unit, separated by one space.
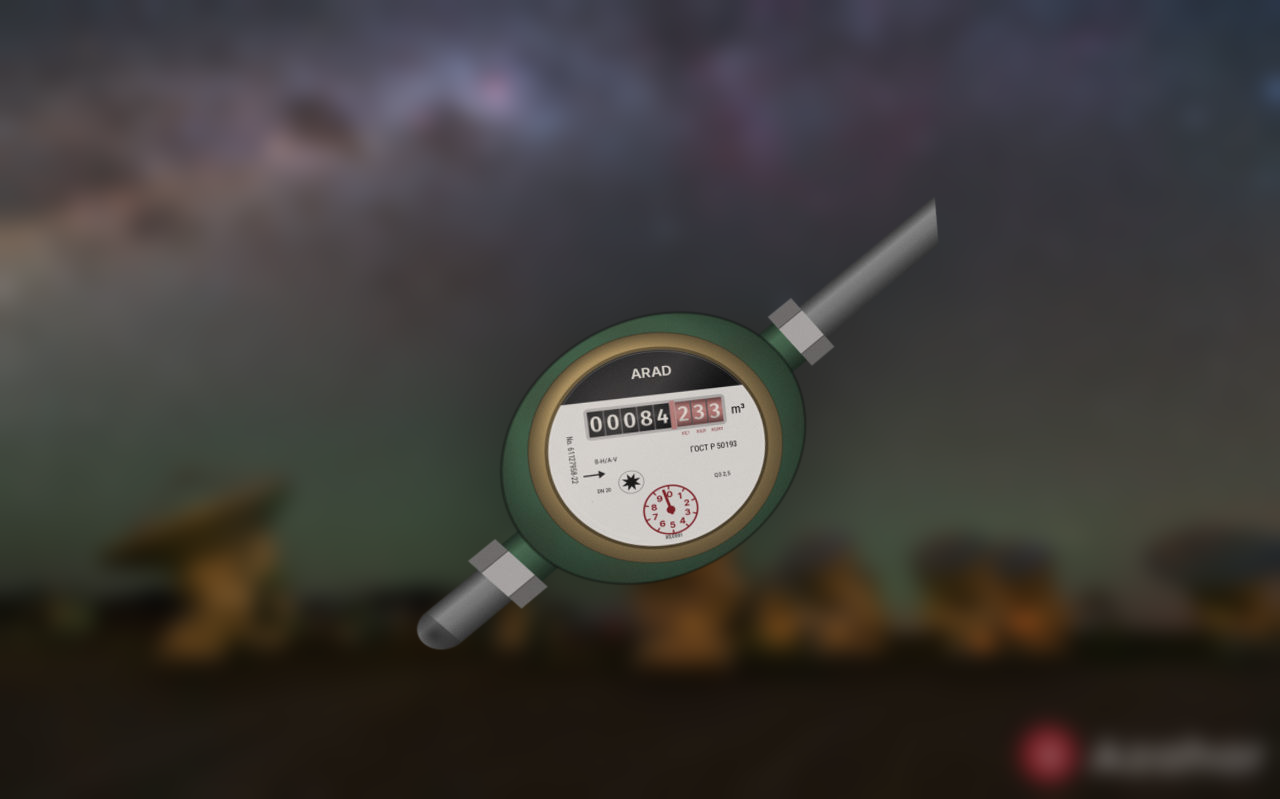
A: 84.2329 m³
